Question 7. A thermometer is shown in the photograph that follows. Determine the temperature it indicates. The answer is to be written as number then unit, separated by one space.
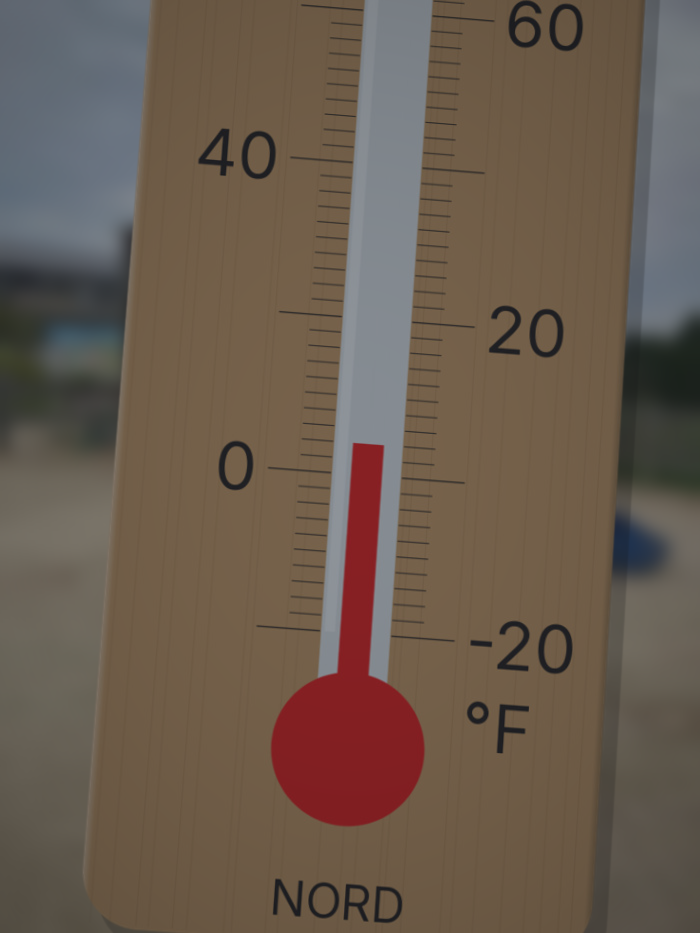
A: 4 °F
